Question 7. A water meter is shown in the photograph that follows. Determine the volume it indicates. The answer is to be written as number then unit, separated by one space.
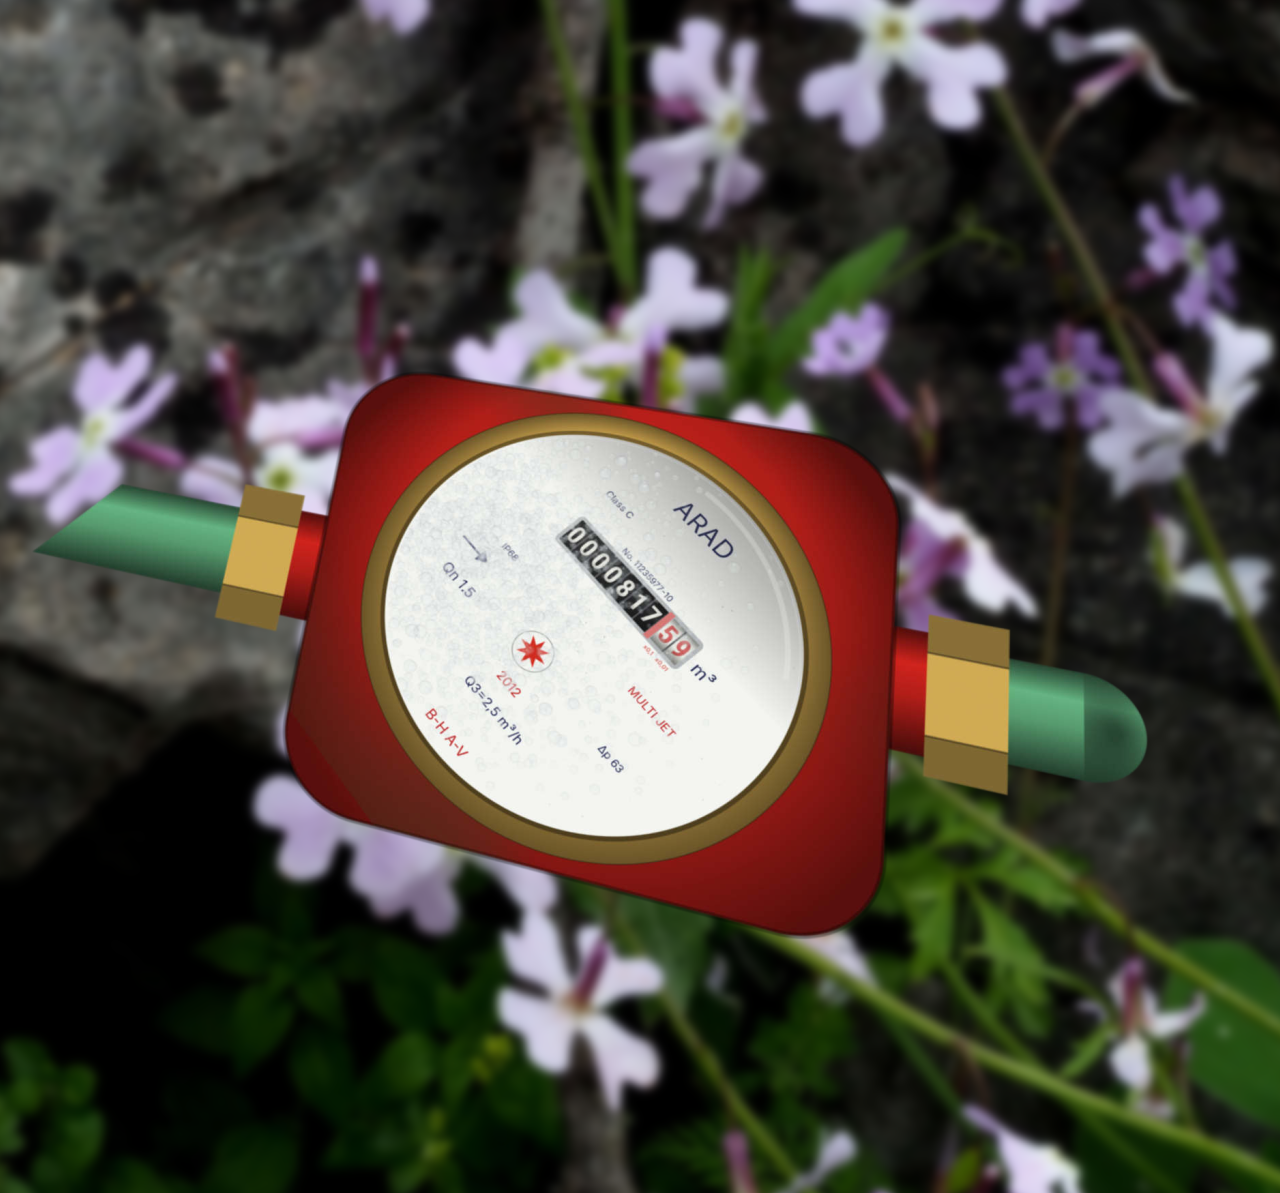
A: 817.59 m³
